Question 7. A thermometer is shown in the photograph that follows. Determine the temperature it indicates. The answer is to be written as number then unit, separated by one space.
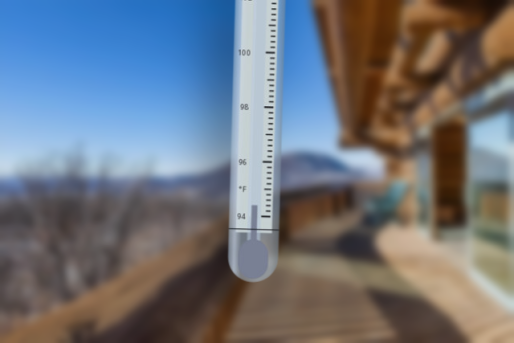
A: 94.4 °F
